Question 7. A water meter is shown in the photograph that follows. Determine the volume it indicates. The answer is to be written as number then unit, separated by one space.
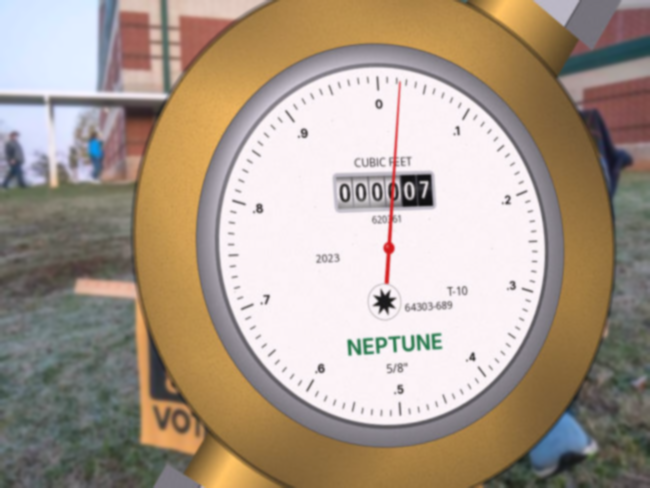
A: 7.02 ft³
